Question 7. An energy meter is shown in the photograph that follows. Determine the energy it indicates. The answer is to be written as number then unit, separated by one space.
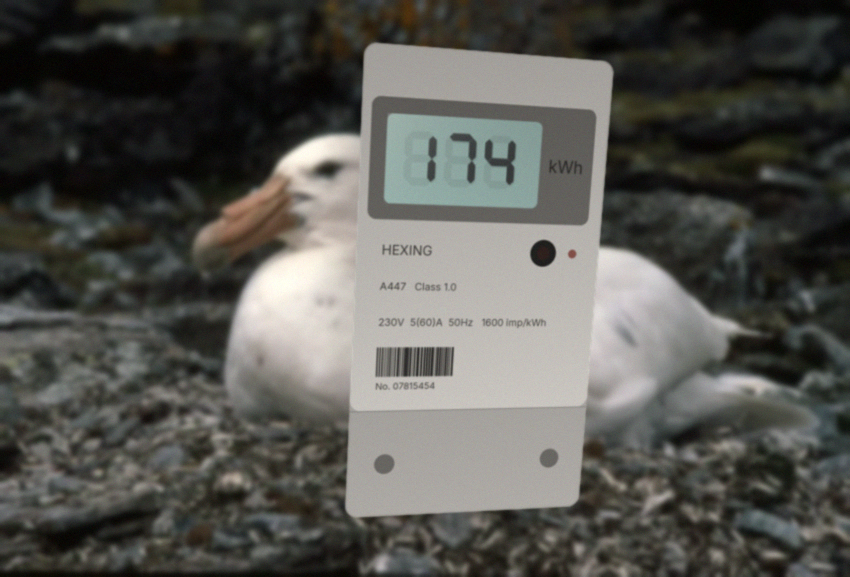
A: 174 kWh
